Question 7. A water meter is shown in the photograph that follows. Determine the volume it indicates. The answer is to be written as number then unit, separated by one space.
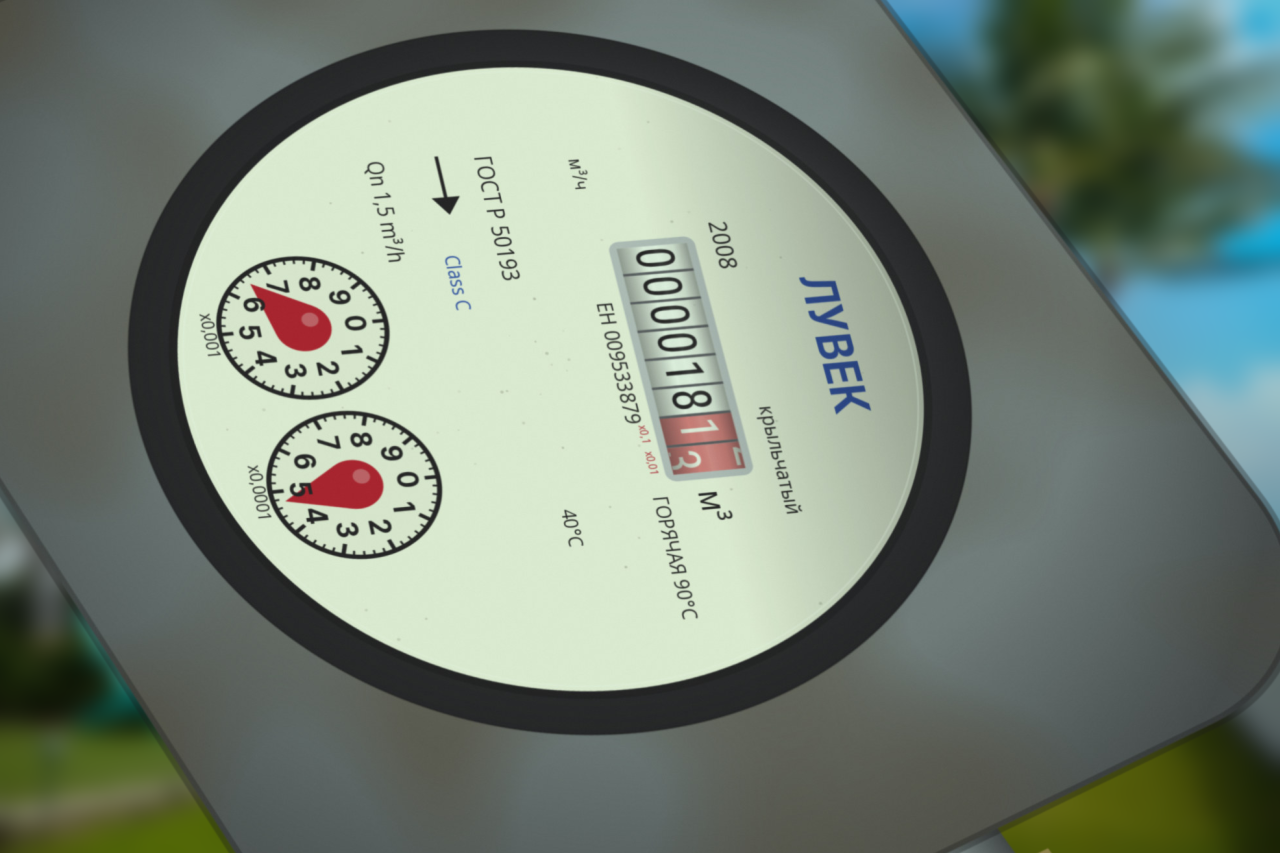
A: 18.1264 m³
